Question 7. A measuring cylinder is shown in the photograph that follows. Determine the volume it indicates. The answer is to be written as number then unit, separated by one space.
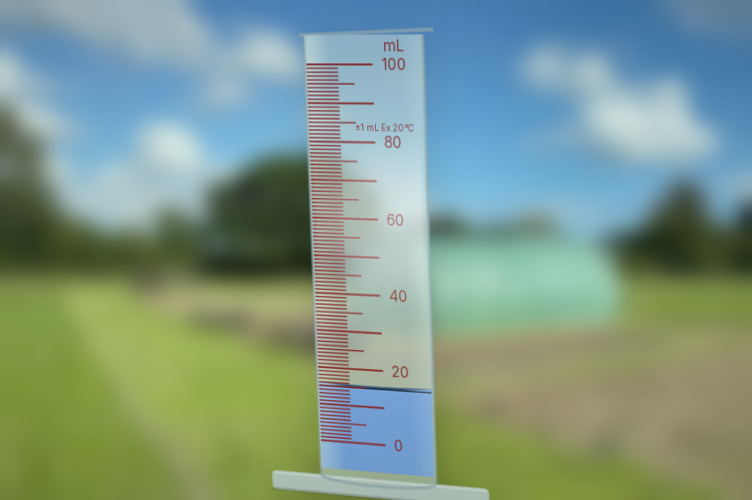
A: 15 mL
